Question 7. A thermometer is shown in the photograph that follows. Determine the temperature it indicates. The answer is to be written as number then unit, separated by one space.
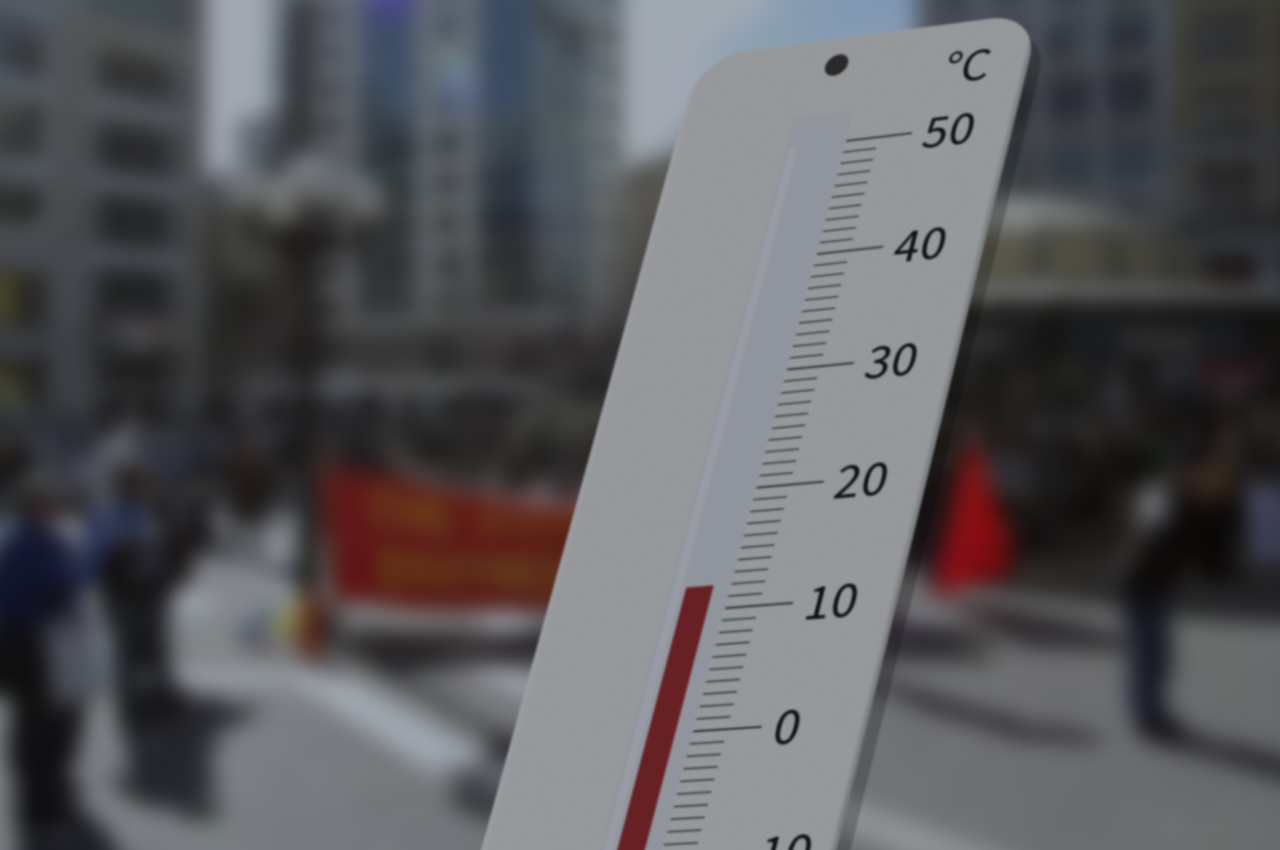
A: 12 °C
